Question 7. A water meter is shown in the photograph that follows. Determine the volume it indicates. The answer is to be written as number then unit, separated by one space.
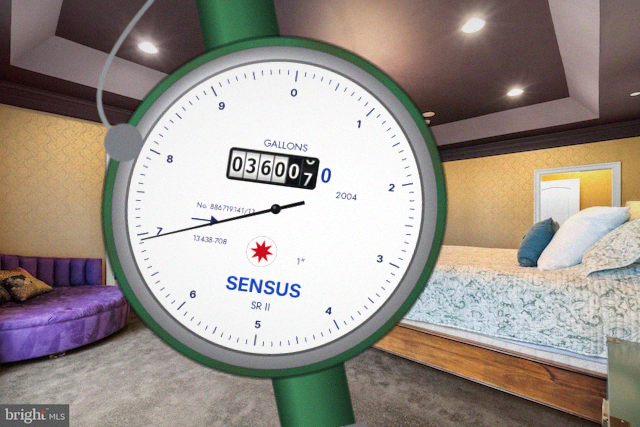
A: 360066.9 gal
